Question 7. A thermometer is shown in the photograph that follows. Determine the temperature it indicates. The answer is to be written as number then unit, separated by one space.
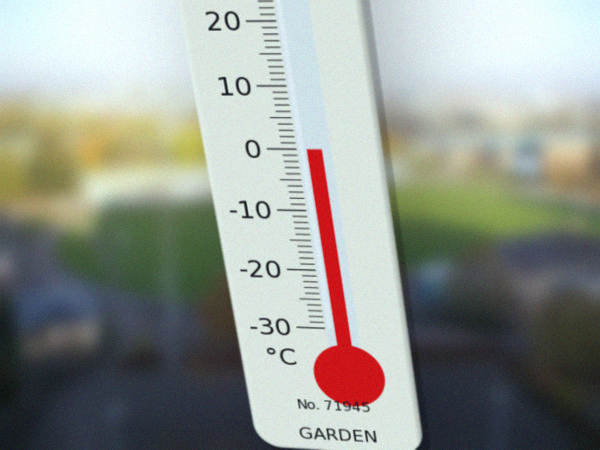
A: 0 °C
